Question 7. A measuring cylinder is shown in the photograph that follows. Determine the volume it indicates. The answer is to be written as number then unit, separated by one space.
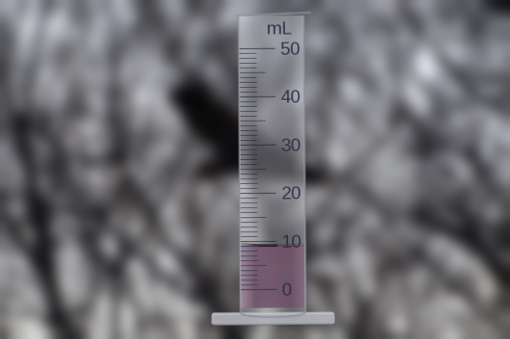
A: 9 mL
